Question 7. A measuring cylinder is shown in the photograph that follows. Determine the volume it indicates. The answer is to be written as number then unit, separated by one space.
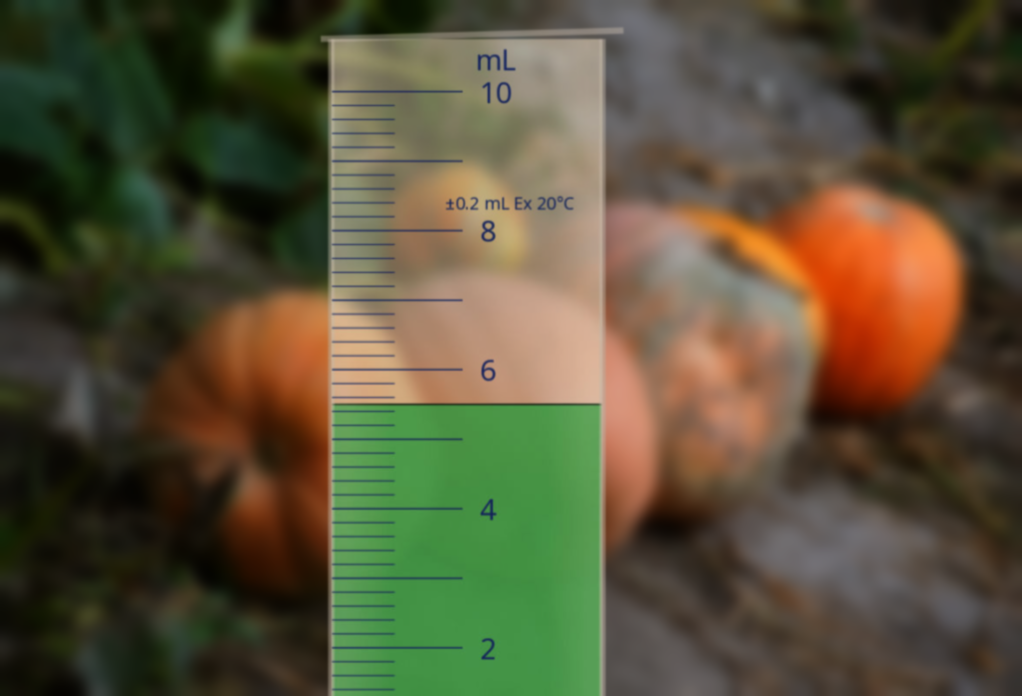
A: 5.5 mL
